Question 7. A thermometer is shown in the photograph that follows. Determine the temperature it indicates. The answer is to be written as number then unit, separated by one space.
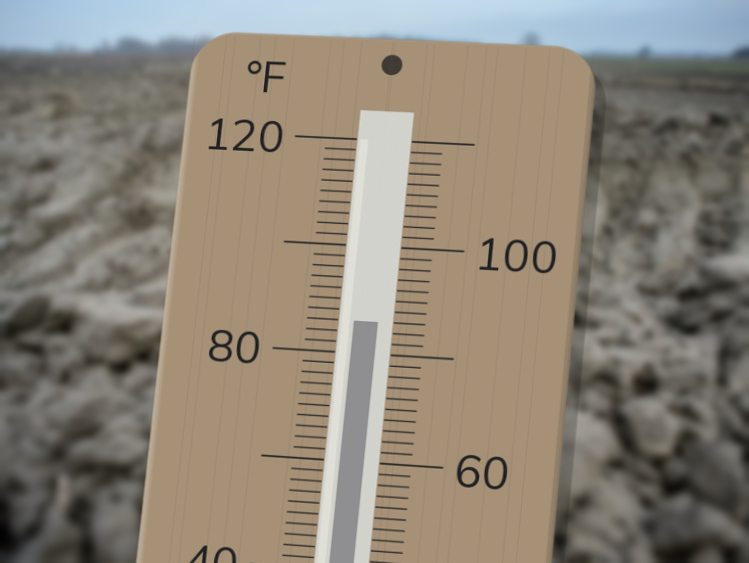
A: 86 °F
